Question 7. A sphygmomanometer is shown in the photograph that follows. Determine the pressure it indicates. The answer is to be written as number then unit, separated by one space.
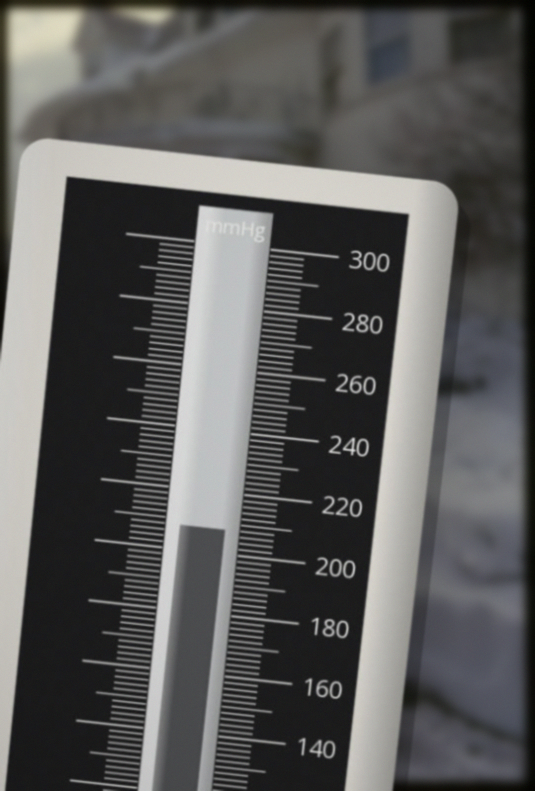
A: 208 mmHg
